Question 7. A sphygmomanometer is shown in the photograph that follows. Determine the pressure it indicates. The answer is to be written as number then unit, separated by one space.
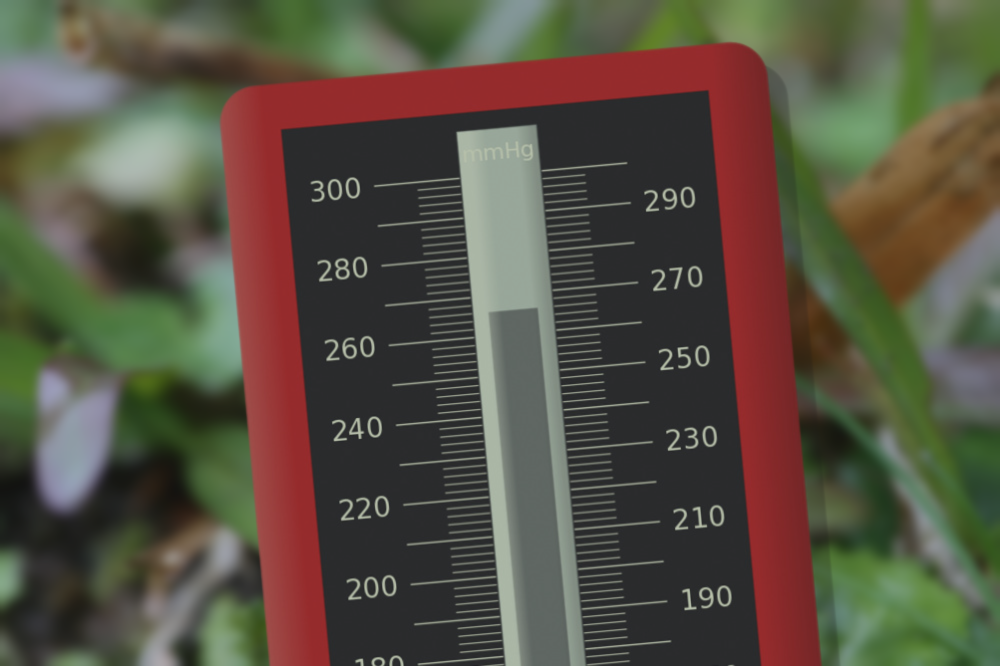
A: 266 mmHg
